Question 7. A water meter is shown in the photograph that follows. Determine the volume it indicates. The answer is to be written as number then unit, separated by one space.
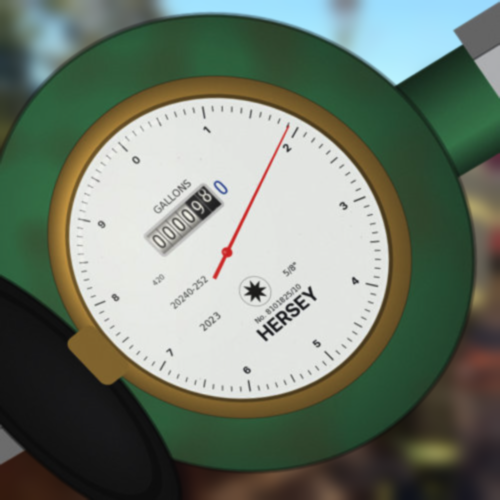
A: 981.9 gal
